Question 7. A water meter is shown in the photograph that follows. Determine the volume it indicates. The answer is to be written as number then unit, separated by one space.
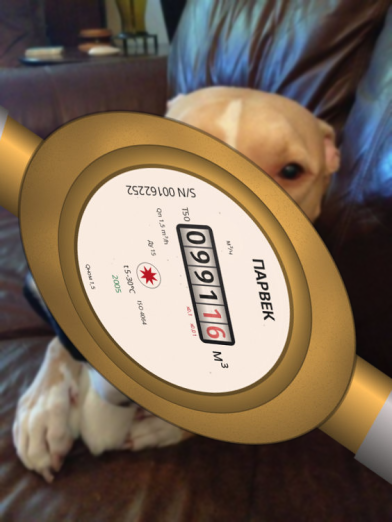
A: 991.16 m³
